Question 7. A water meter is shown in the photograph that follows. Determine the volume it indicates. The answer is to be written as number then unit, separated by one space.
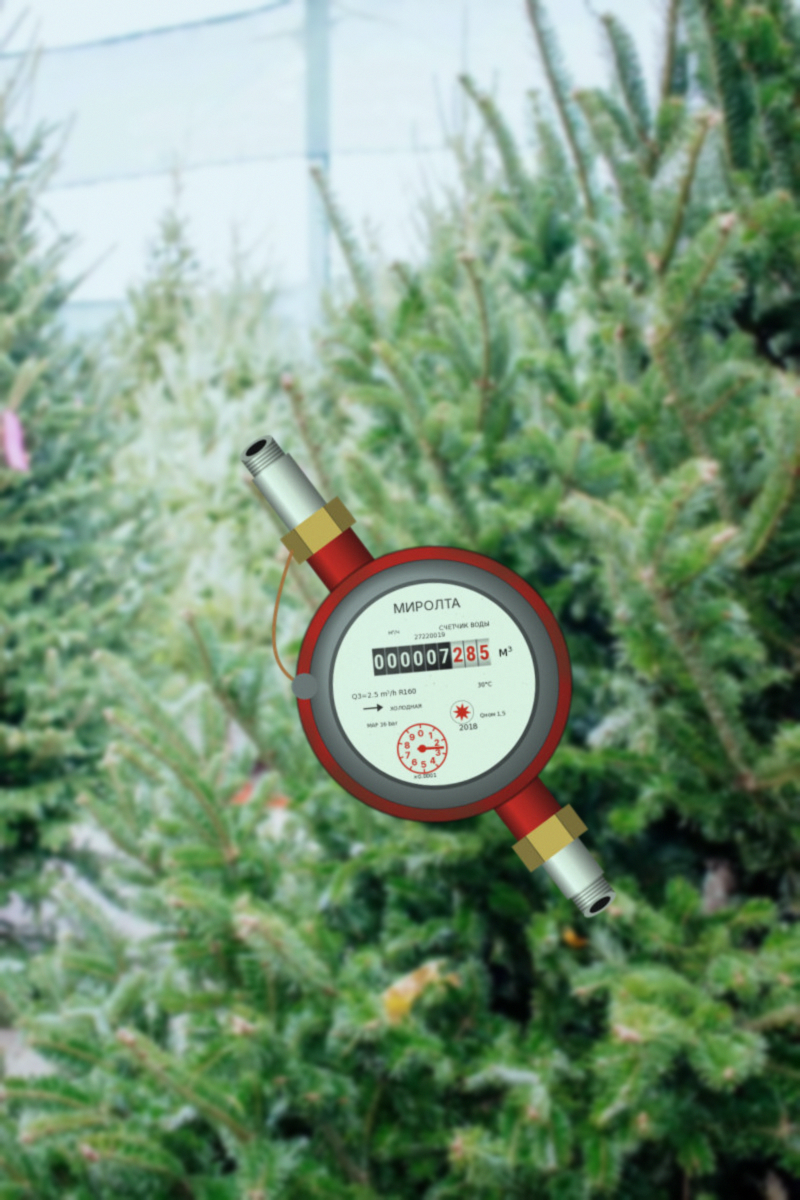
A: 7.2852 m³
